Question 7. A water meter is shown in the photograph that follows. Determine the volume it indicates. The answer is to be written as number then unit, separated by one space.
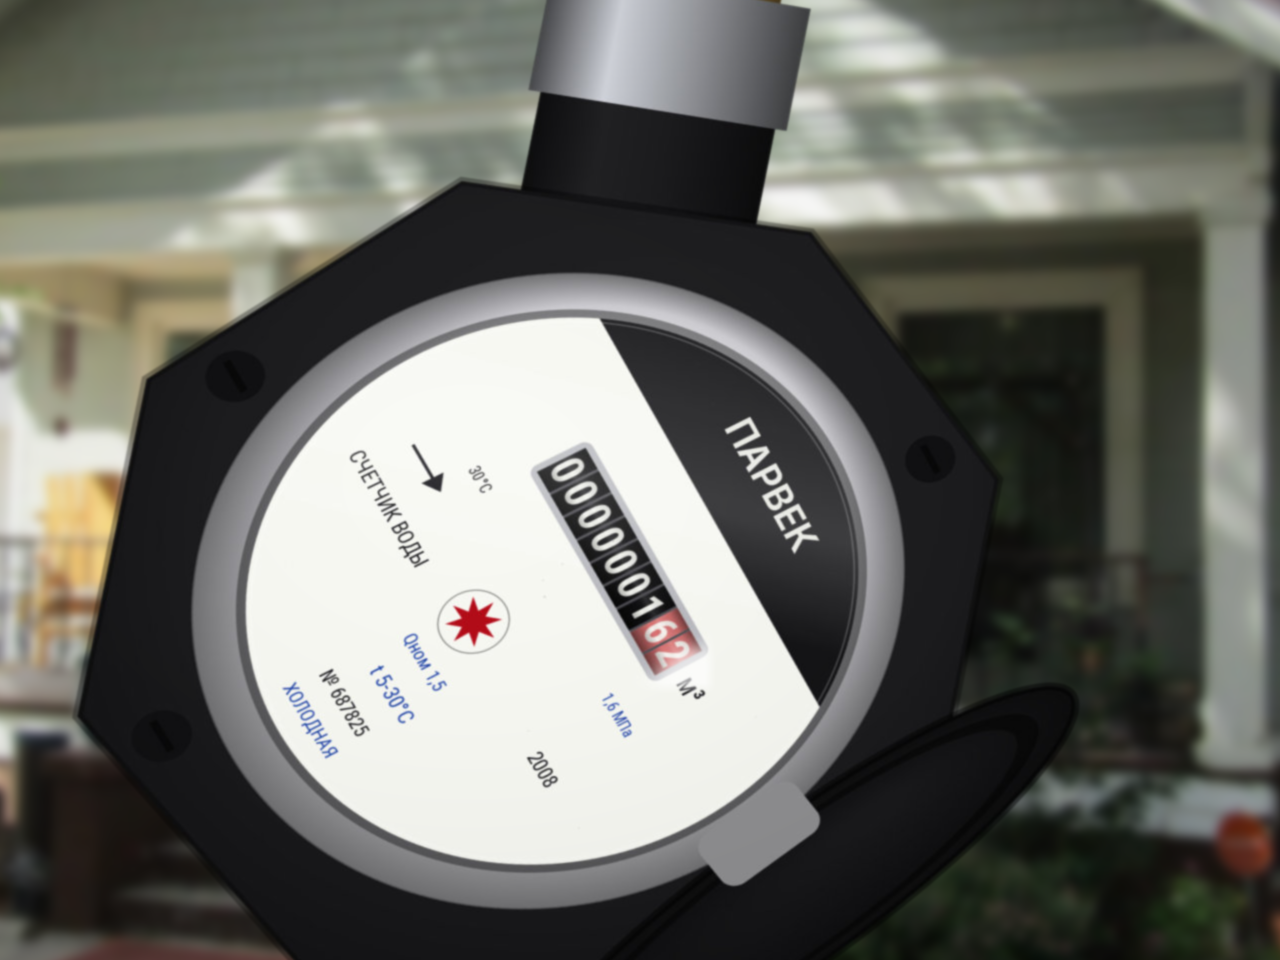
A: 1.62 m³
